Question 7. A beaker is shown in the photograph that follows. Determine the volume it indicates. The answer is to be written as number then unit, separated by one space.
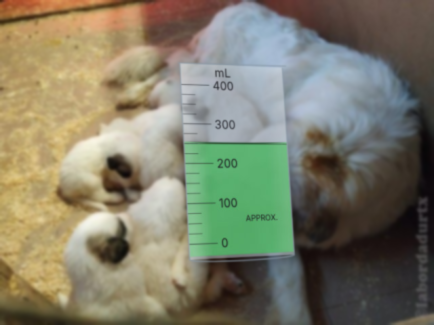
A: 250 mL
